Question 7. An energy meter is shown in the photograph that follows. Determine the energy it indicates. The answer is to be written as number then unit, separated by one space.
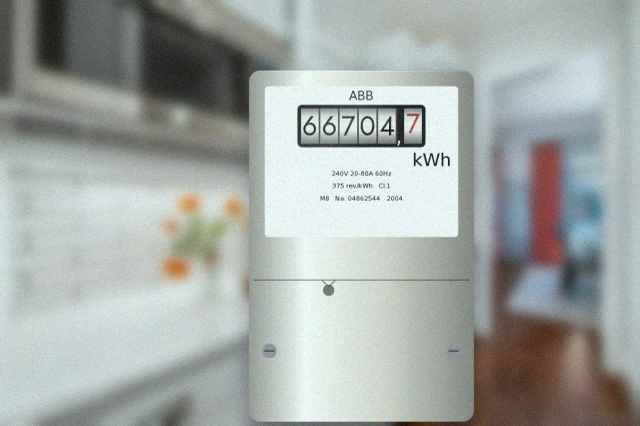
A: 66704.7 kWh
